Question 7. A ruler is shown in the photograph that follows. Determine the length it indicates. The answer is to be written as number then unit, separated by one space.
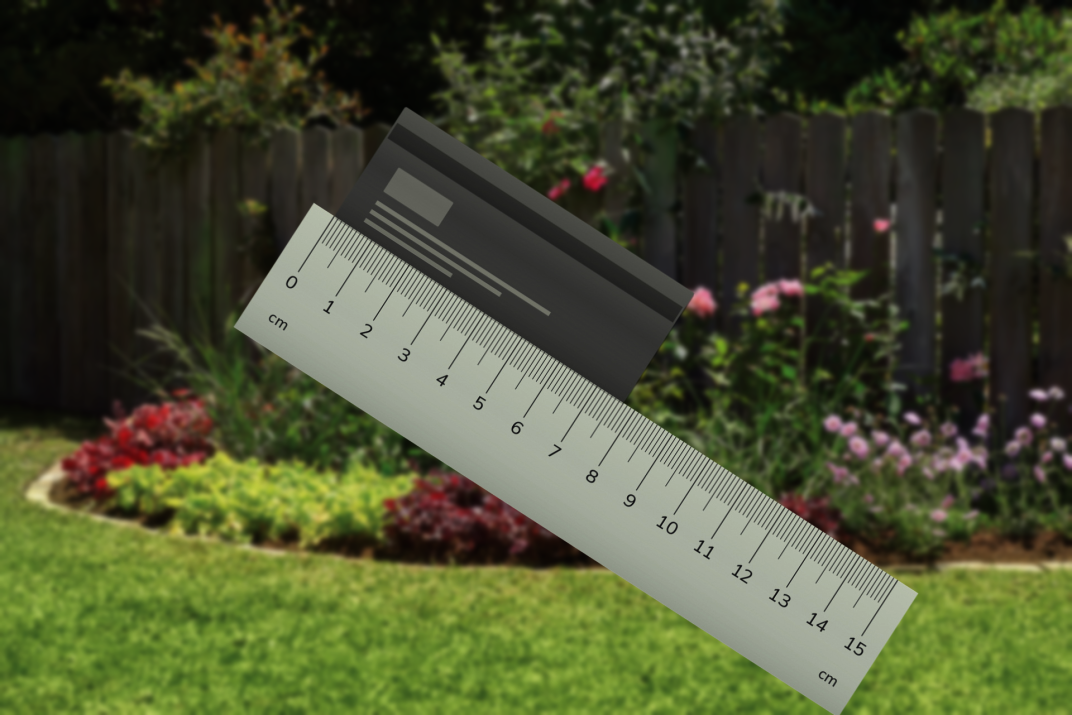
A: 7.7 cm
